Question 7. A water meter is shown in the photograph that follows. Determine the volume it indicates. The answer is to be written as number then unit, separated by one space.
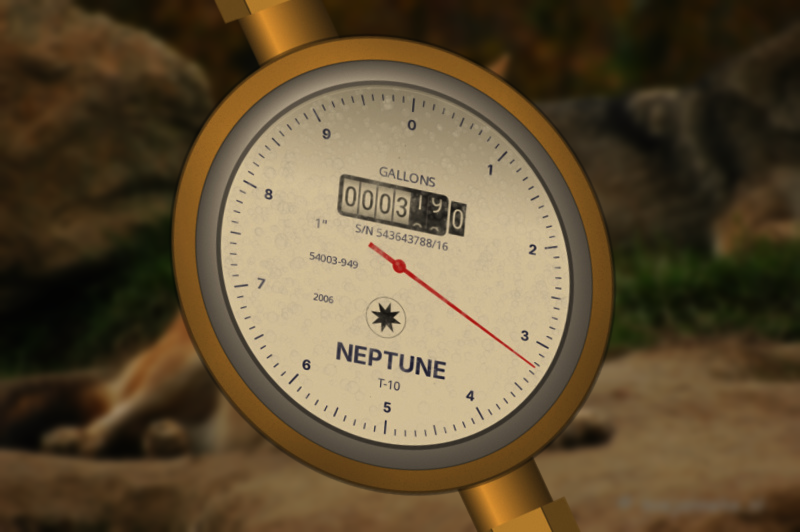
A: 3193.2 gal
